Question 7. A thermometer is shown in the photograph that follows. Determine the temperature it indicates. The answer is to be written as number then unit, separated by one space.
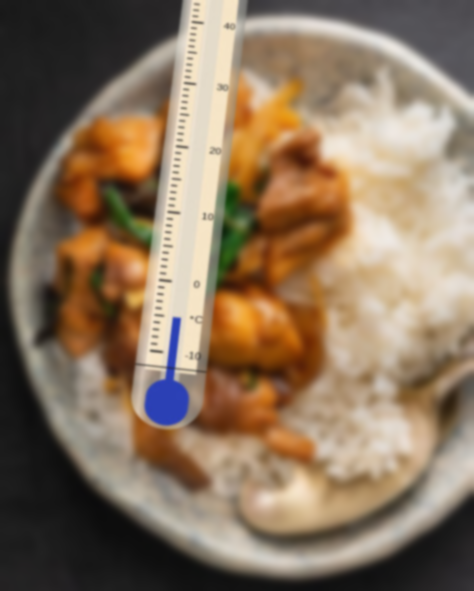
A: -5 °C
